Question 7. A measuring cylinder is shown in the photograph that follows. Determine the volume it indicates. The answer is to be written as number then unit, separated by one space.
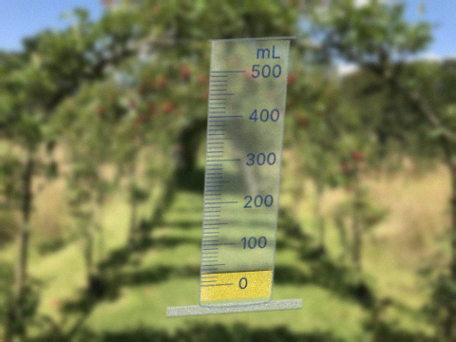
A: 30 mL
